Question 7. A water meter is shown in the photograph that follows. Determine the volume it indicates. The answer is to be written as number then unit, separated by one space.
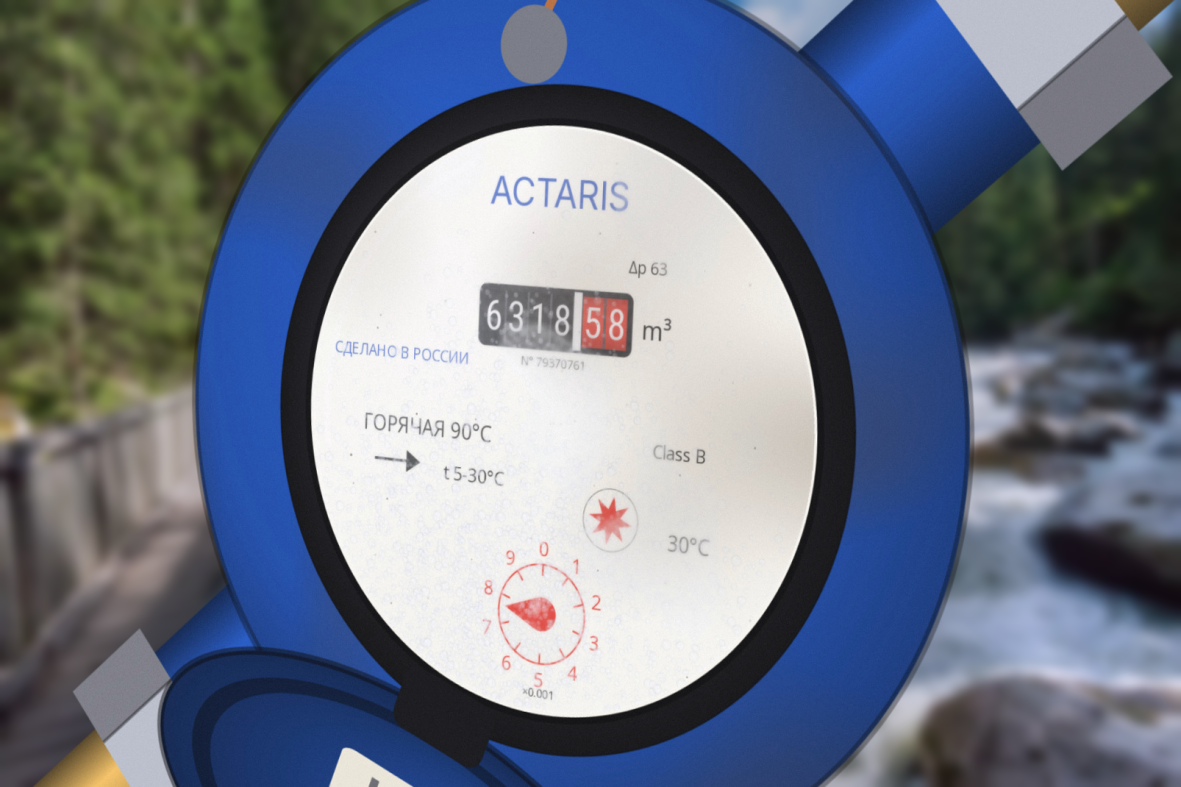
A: 6318.587 m³
